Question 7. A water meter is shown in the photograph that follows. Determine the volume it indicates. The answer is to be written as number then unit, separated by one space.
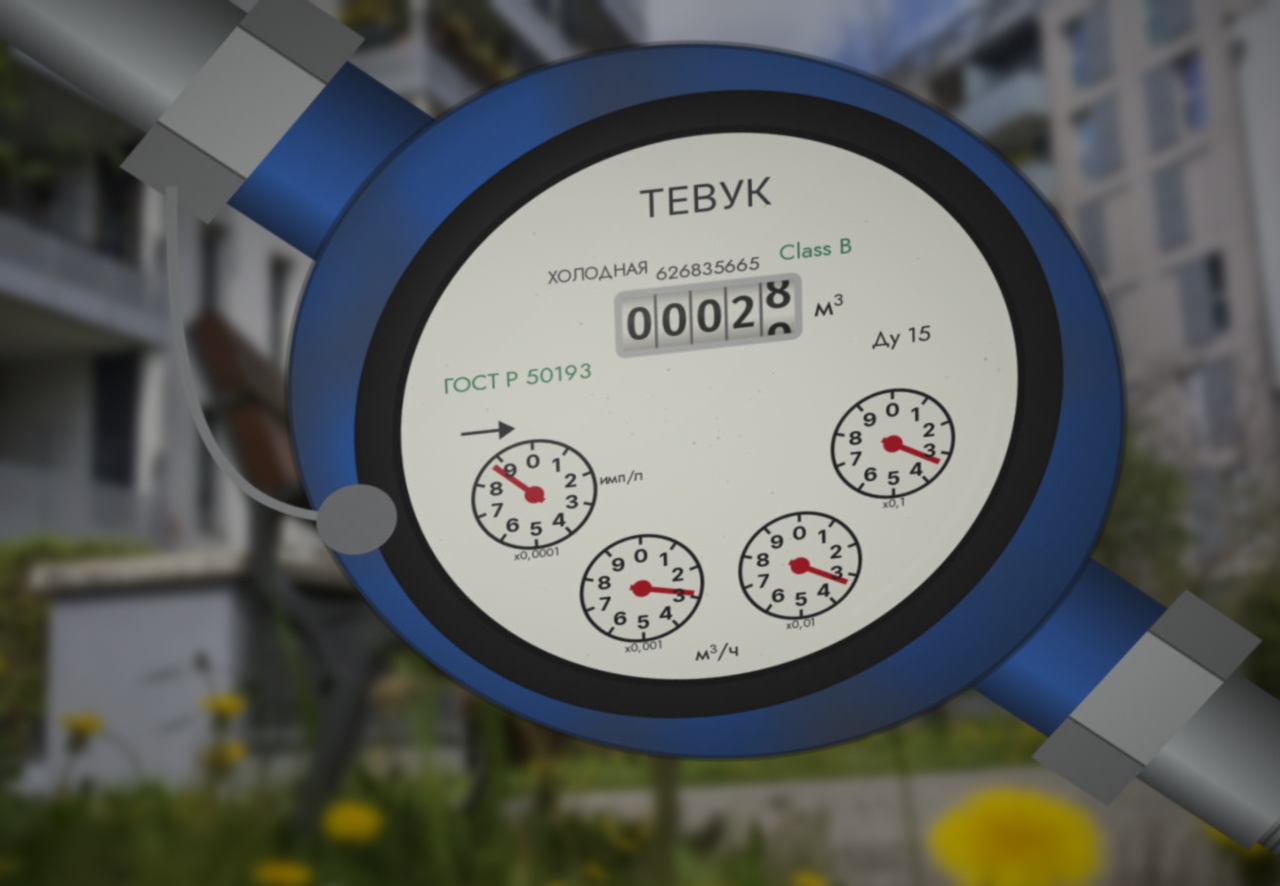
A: 28.3328 m³
